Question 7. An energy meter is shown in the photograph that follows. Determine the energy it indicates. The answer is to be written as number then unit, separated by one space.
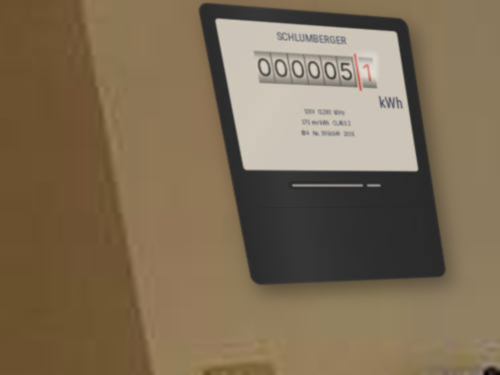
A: 5.1 kWh
